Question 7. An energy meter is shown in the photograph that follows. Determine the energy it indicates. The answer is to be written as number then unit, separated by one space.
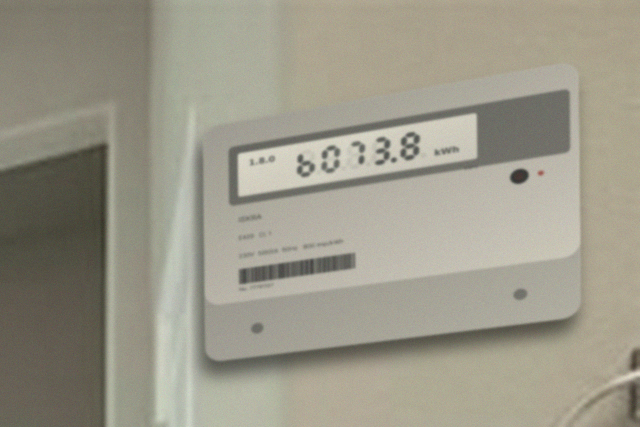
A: 6073.8 kWh
